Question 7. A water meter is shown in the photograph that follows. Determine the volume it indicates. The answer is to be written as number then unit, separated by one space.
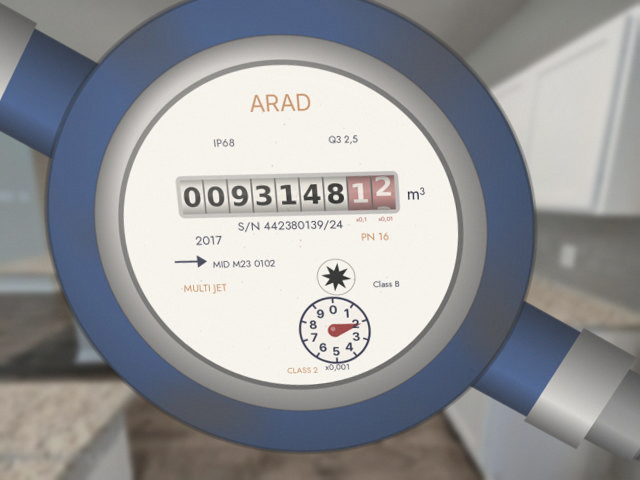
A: 93148.122 m³
